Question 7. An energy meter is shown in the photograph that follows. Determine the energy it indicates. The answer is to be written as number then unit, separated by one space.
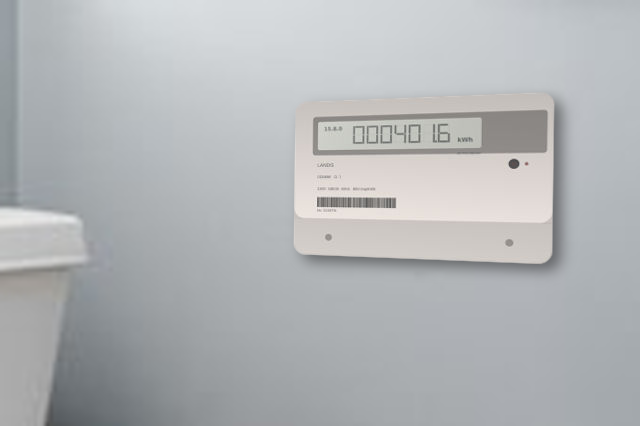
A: 401.6 kWh
